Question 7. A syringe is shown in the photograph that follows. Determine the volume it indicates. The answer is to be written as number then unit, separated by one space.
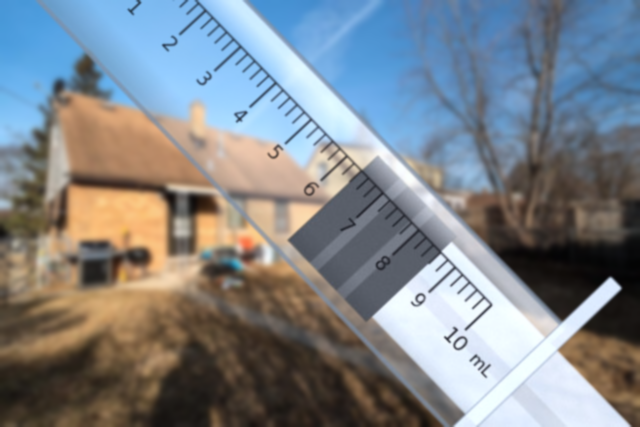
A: 6.4 mL
